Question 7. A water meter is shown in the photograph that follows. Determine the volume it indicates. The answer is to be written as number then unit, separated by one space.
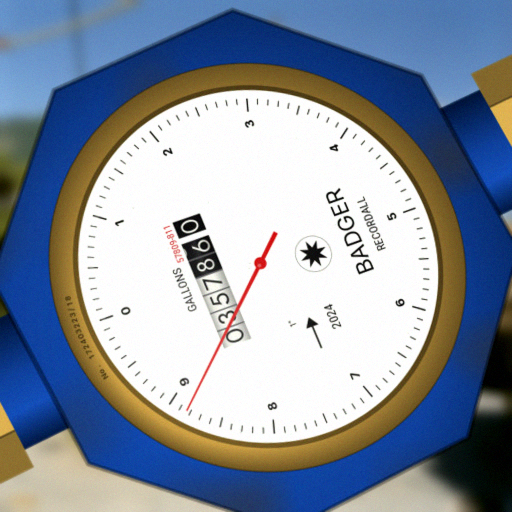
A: 357858.8 gal
